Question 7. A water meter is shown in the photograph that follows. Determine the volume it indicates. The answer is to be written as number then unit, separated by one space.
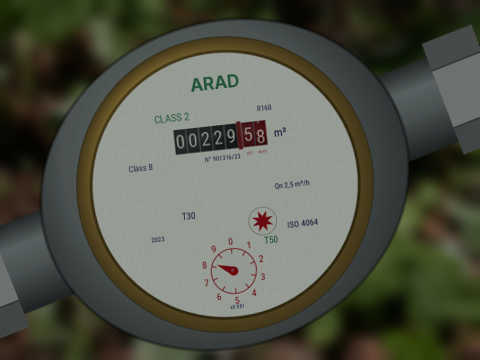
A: 229.578 m³
